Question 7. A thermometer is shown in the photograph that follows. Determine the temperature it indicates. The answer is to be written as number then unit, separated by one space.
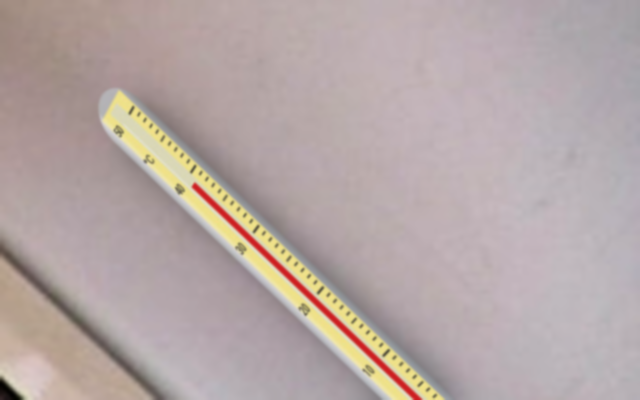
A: 39 °C
